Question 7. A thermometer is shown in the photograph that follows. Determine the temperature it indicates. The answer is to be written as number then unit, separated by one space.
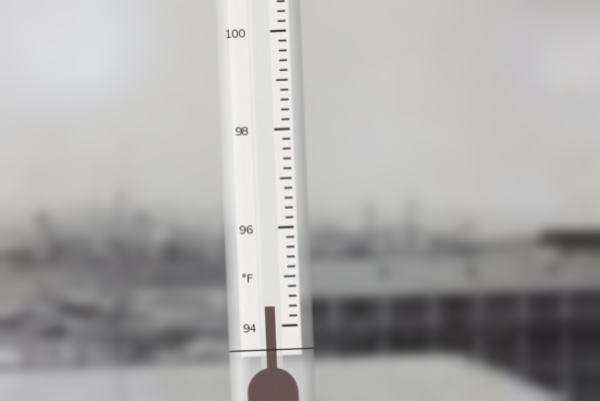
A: 94.4 °F
